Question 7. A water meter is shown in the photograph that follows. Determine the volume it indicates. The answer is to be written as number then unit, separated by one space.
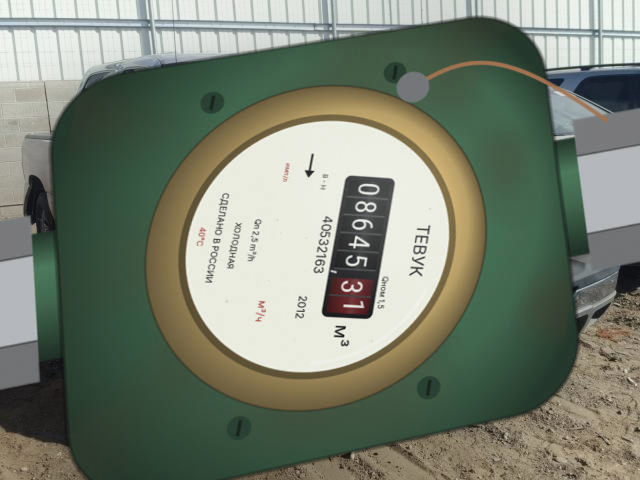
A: 8645.31 m³
